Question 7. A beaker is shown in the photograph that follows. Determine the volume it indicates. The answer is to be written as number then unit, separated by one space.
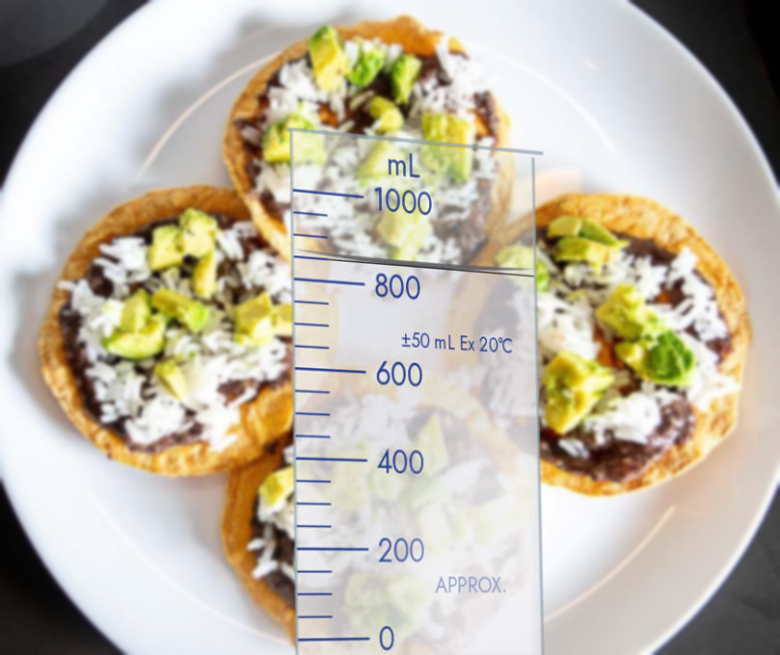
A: 850 mL
